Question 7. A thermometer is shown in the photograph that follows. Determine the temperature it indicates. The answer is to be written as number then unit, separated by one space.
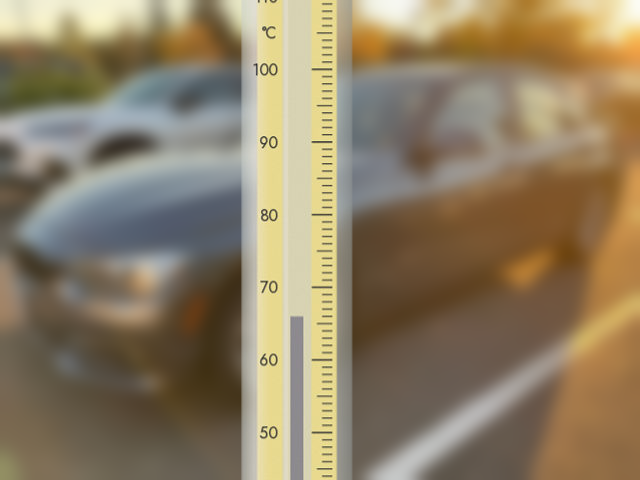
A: 66 °C
